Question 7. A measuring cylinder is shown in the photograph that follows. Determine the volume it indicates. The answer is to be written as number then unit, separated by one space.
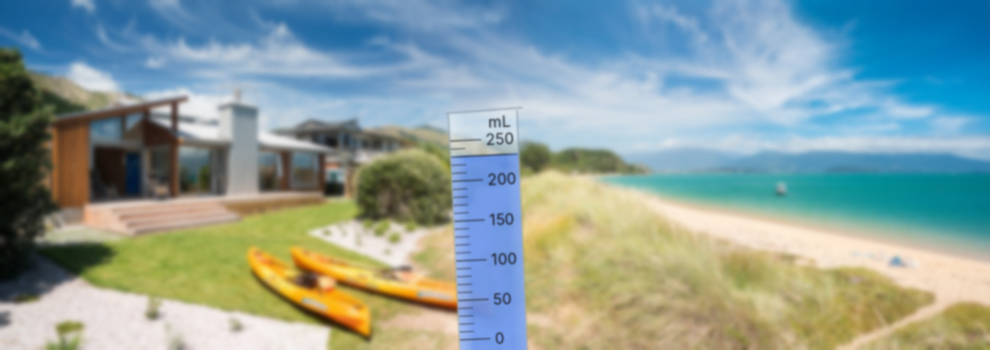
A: 230 mL
